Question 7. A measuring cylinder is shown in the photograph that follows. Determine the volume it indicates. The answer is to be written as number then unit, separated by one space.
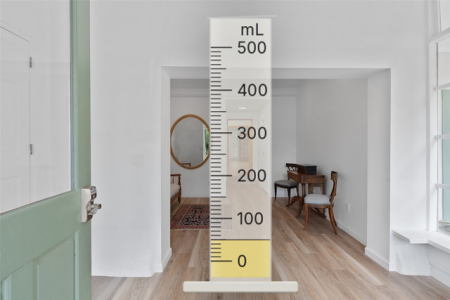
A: 50 mL
